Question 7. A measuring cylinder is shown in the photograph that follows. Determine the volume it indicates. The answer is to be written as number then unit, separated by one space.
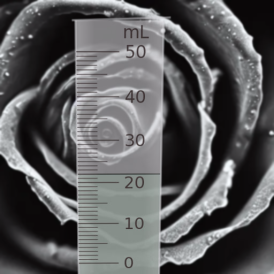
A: 22 mL
